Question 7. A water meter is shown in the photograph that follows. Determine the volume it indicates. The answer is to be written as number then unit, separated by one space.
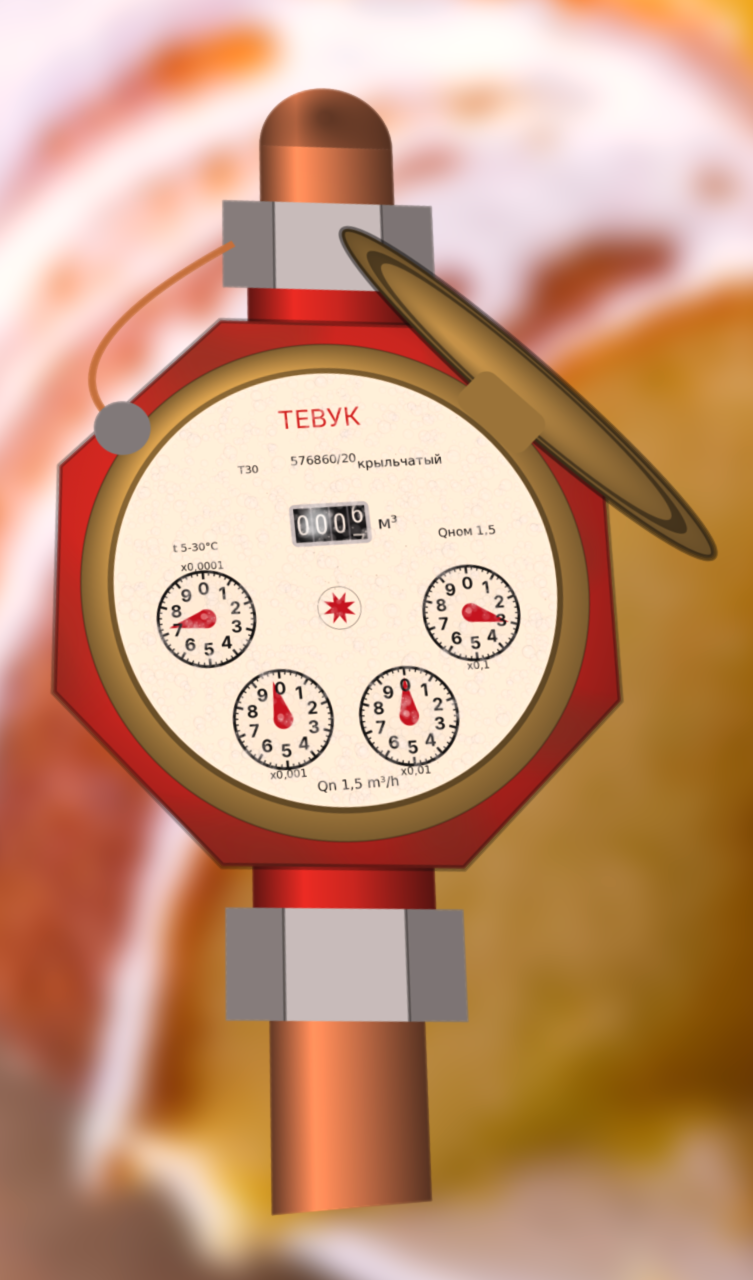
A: 6.2997 m³
